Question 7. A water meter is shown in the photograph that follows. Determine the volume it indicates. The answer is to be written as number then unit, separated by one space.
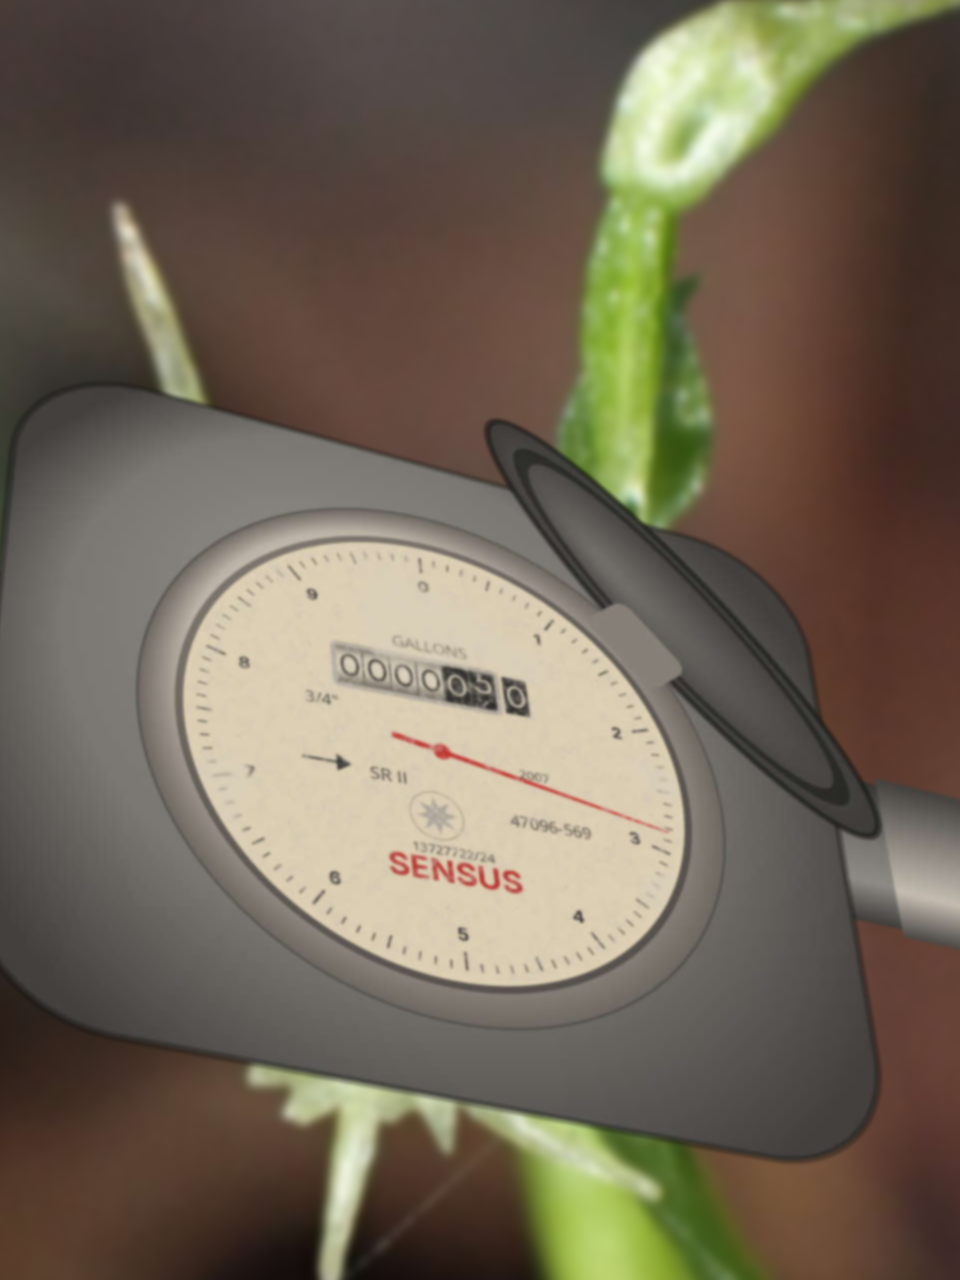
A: 52.8 gal
